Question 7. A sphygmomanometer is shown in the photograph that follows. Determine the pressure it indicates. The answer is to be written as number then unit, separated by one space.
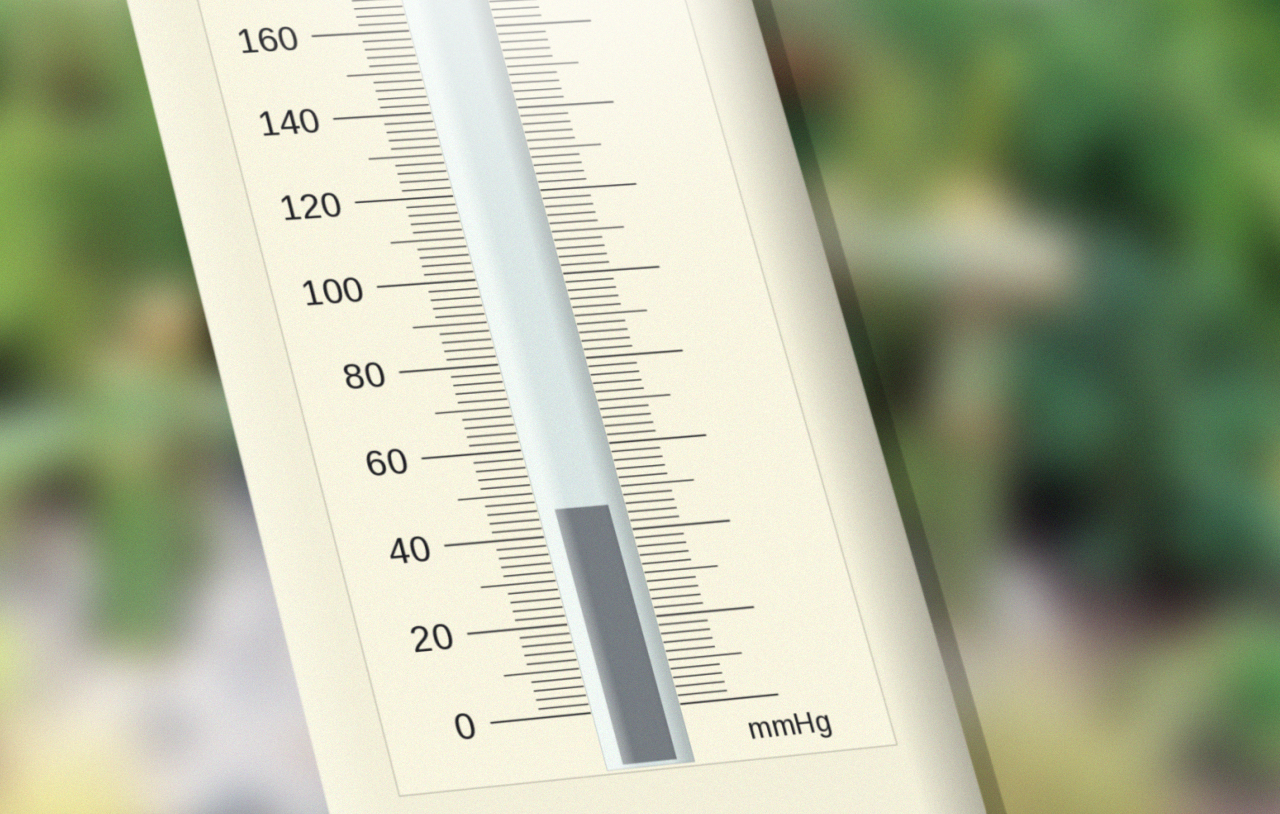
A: 46 mmHg
